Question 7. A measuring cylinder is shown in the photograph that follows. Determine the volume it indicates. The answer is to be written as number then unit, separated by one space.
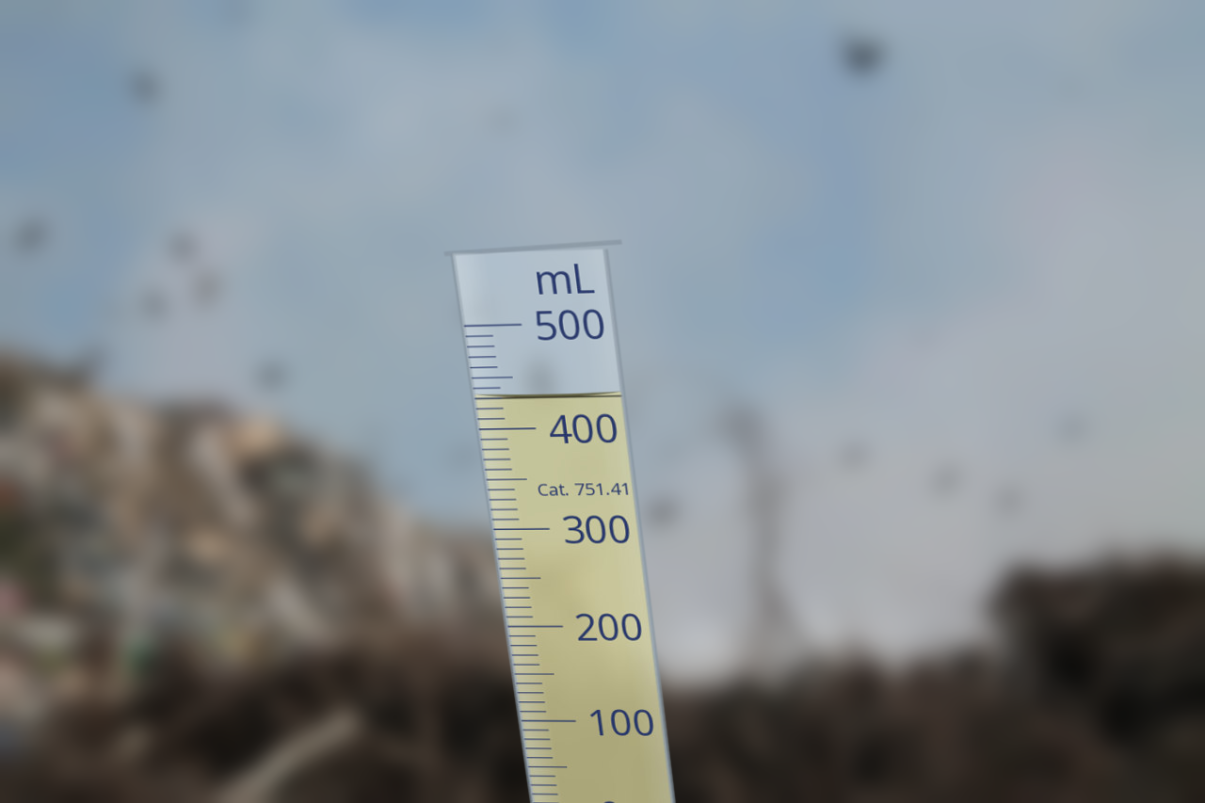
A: 430 mL
